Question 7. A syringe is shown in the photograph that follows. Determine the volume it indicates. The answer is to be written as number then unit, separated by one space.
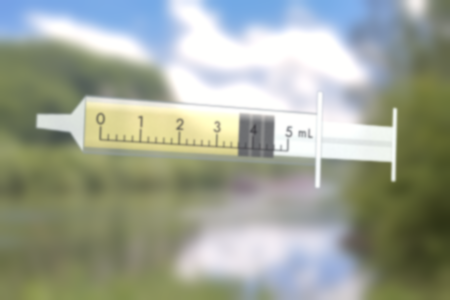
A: 3.6 mL
